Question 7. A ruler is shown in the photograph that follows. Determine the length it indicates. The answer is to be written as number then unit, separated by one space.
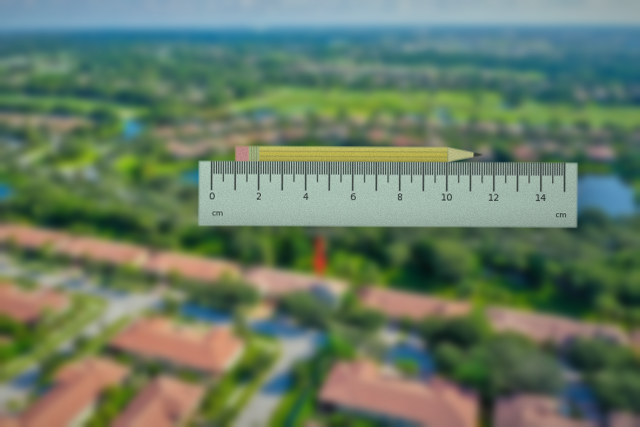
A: 10.5 cm
